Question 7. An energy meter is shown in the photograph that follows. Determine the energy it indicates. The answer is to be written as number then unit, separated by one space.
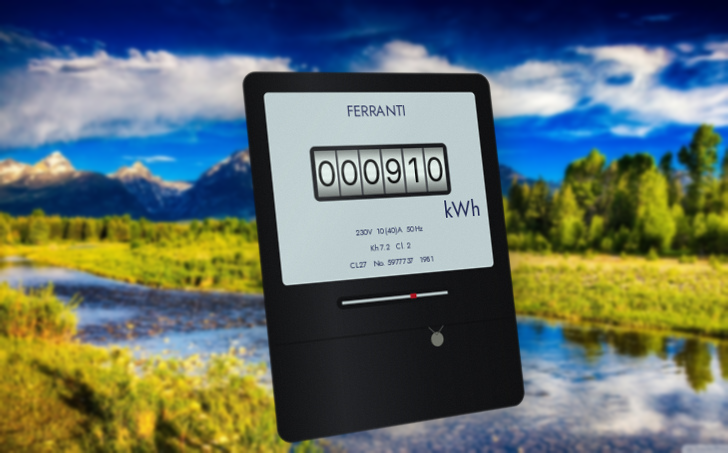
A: 910 kWh
